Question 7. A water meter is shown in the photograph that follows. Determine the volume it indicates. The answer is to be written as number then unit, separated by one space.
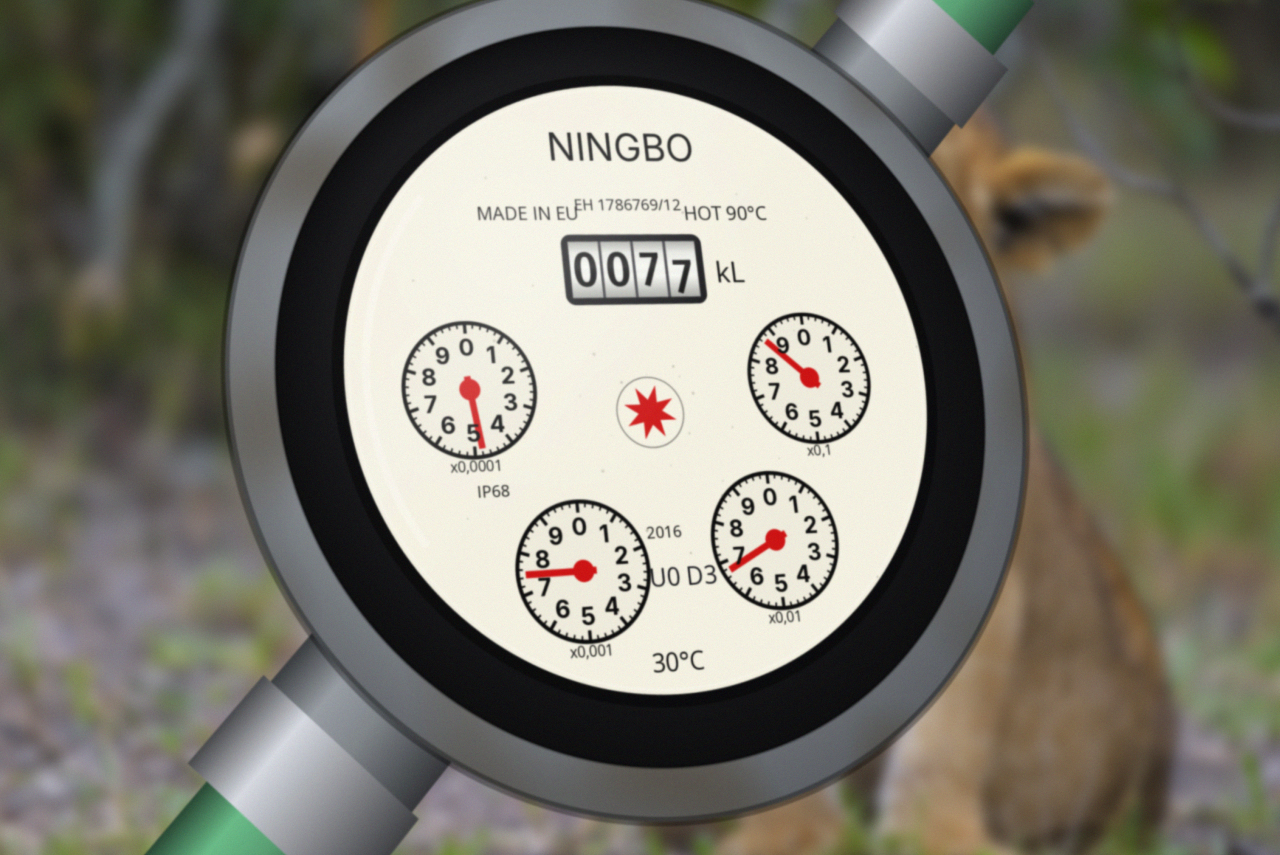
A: 76.8674 kL
